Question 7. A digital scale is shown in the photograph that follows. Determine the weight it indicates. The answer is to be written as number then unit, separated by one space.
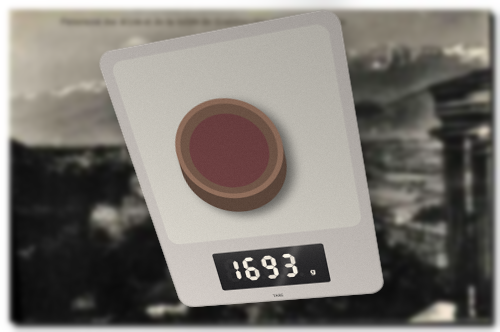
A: 1693 g
